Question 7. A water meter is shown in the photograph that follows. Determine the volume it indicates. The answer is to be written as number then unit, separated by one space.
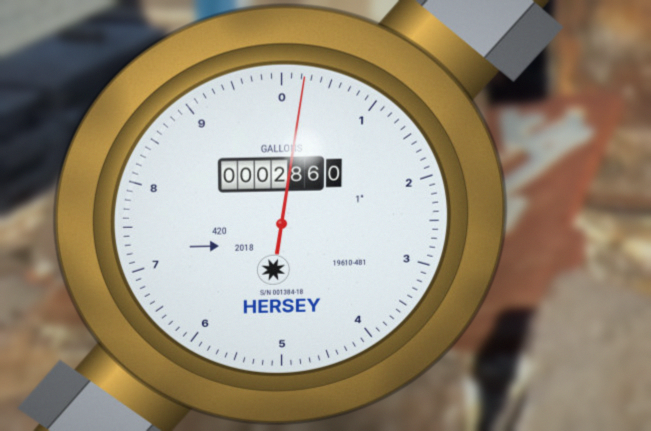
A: 2860.2 gal
